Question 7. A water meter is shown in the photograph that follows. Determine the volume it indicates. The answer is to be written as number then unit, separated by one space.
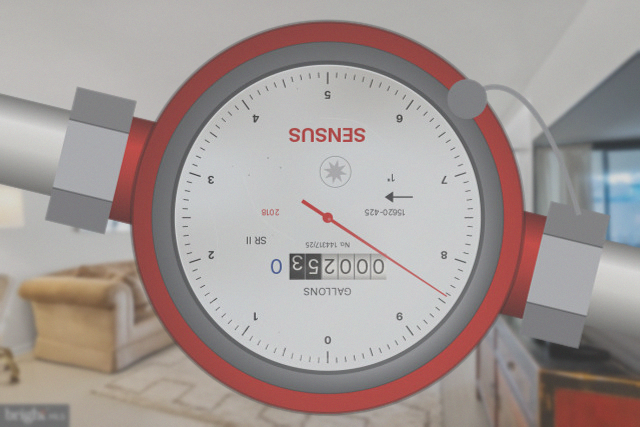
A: 2528.4 gal
